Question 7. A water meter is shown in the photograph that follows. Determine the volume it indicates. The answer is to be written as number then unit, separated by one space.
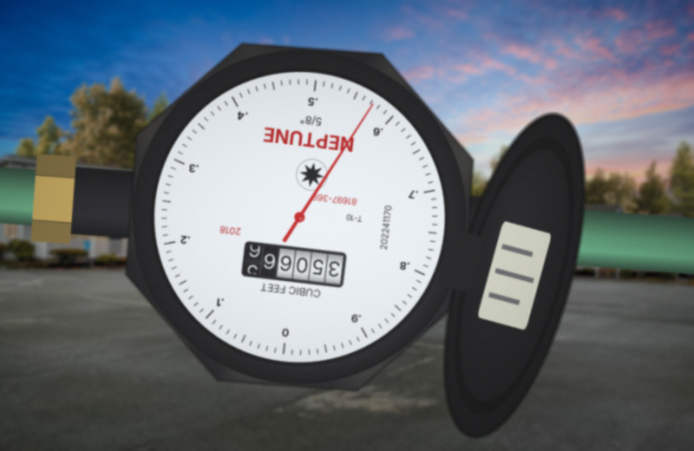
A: 350665.57 ft³
